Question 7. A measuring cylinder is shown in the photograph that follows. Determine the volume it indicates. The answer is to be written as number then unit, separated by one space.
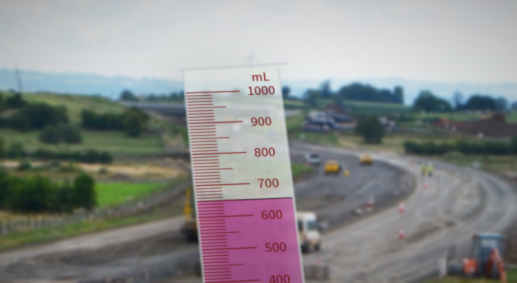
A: 650 mL
